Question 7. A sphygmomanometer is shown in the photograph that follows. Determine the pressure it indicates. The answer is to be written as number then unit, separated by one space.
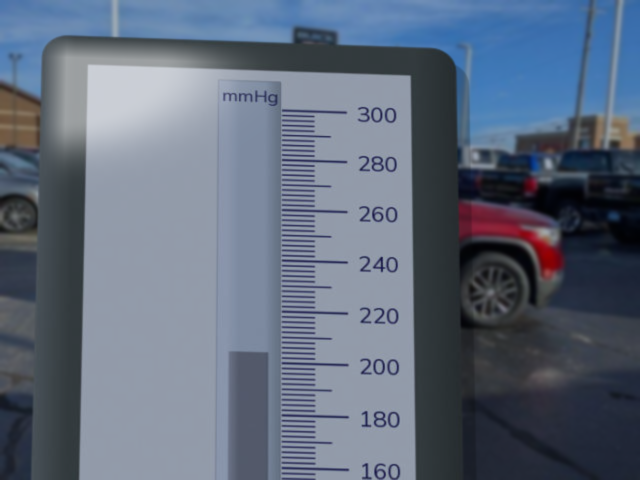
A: 204 mmHg
